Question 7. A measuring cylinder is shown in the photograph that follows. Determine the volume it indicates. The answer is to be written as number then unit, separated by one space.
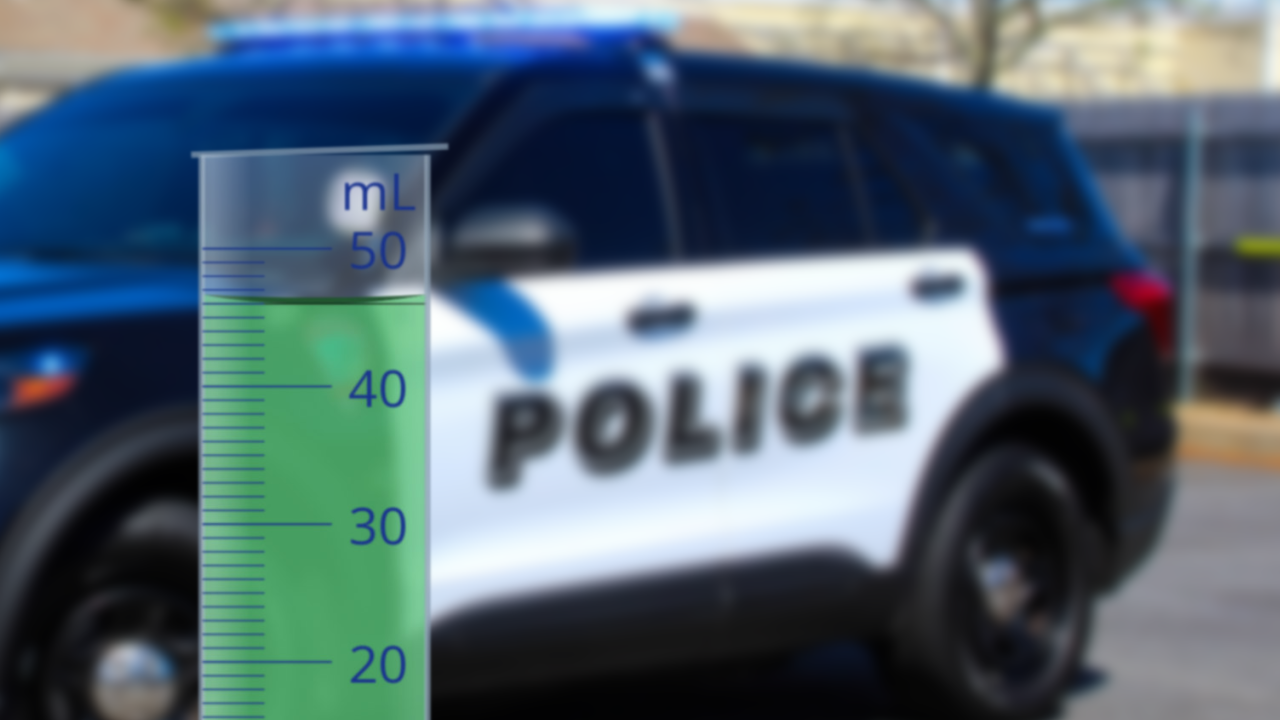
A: 46 mL
